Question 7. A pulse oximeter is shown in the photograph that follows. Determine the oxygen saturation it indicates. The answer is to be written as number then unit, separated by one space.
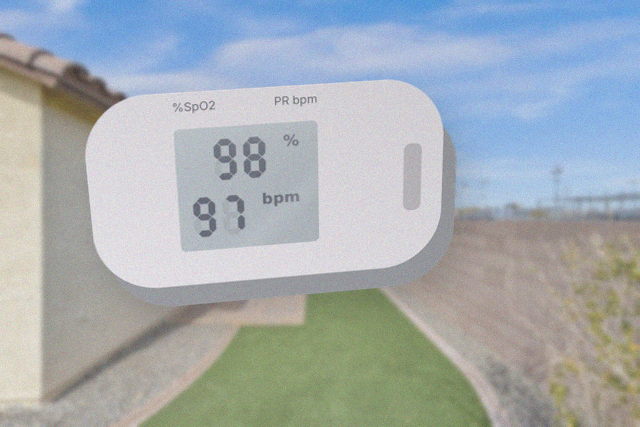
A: 98 %
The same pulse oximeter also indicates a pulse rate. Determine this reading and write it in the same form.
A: 97 bpm
